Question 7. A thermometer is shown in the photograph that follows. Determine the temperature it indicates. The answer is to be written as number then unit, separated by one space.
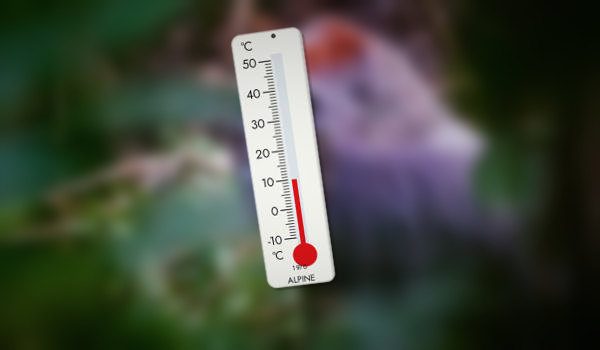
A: 10 °C
